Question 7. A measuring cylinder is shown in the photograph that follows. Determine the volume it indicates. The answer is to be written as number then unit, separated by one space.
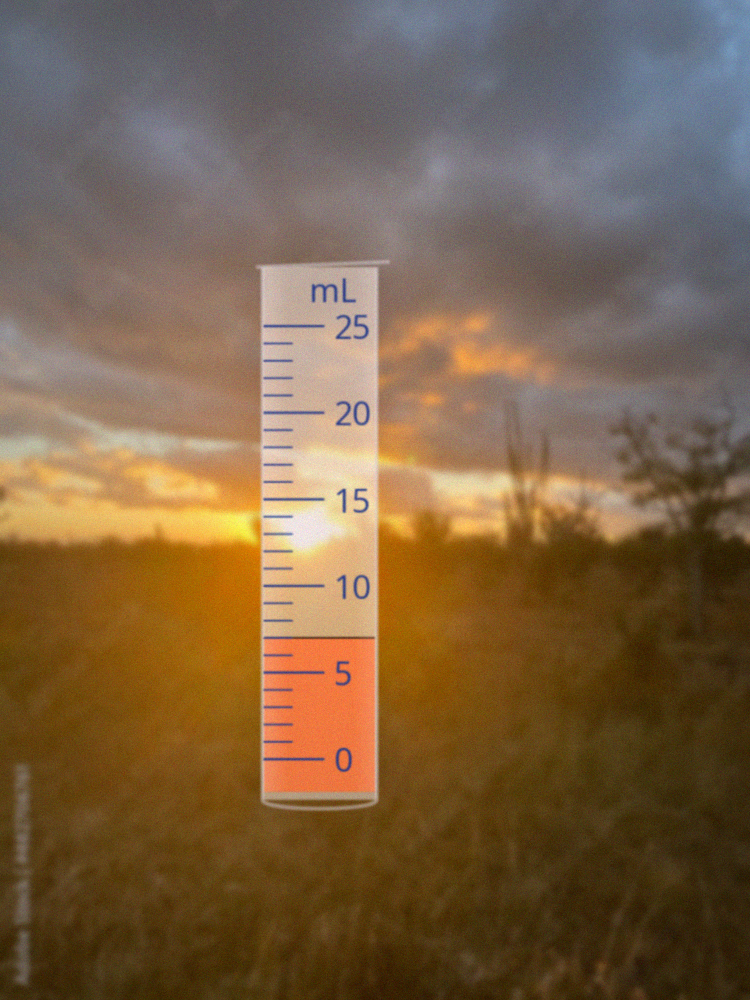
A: 7 mL
